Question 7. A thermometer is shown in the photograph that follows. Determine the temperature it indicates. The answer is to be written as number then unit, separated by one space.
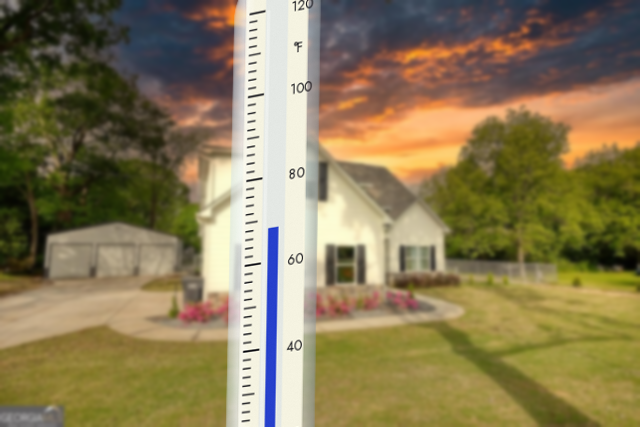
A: 68 °F
